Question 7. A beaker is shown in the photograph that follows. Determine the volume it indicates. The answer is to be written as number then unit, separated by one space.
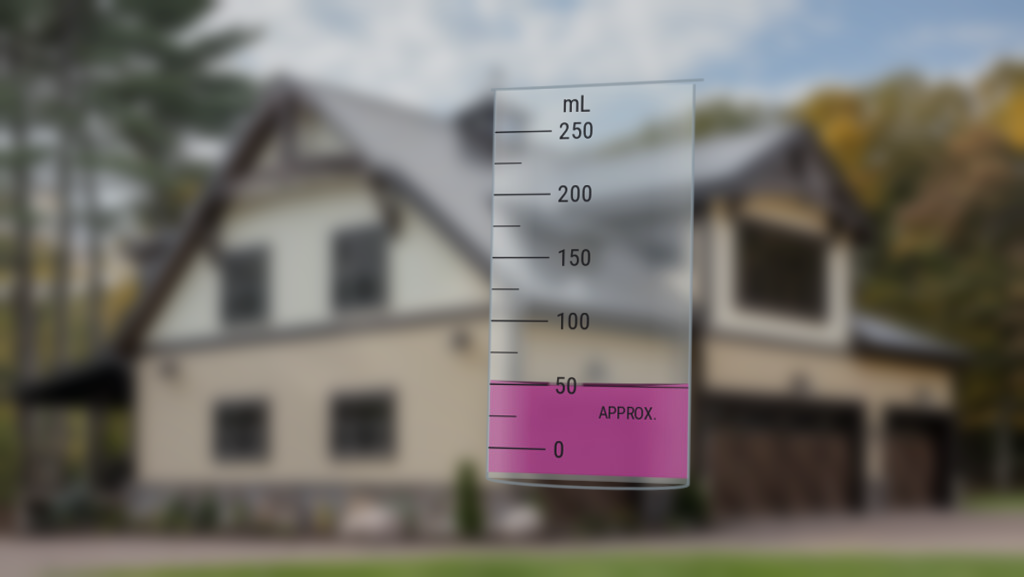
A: 50 mL
